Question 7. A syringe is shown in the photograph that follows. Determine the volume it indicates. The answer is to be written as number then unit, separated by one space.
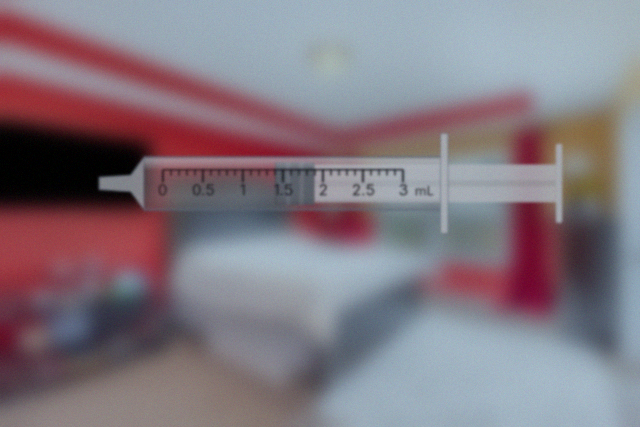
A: 1.4 mL
